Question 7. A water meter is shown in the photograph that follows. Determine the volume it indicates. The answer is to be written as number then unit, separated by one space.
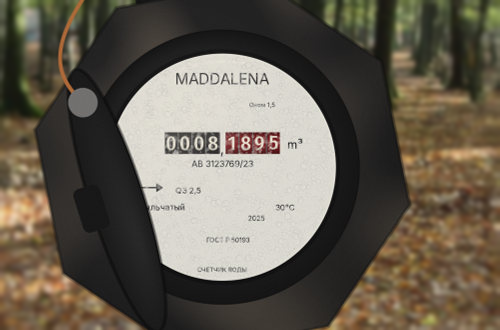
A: 8.1895 m³
